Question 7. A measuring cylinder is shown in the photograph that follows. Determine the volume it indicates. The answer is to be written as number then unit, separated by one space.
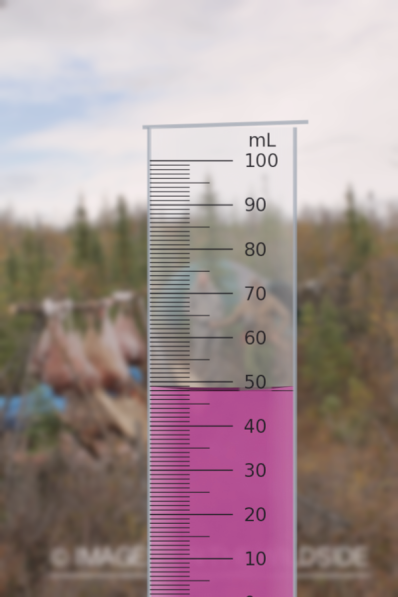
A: 48 mL
